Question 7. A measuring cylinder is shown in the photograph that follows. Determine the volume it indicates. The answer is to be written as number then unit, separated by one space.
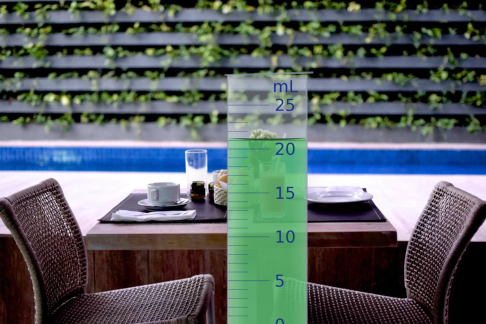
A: 21 mL
